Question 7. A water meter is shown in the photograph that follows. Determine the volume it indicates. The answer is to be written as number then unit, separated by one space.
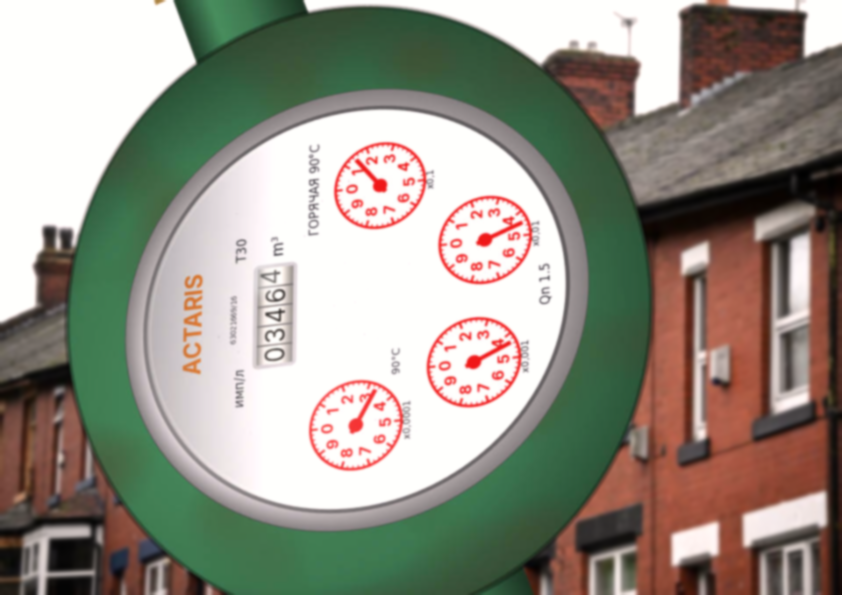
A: 3464.1443 m³
